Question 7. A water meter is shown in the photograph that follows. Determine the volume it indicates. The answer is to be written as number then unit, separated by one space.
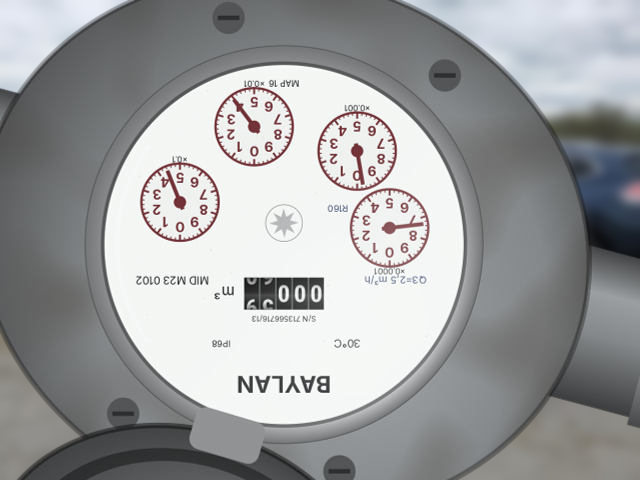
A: 59.4397 m³
